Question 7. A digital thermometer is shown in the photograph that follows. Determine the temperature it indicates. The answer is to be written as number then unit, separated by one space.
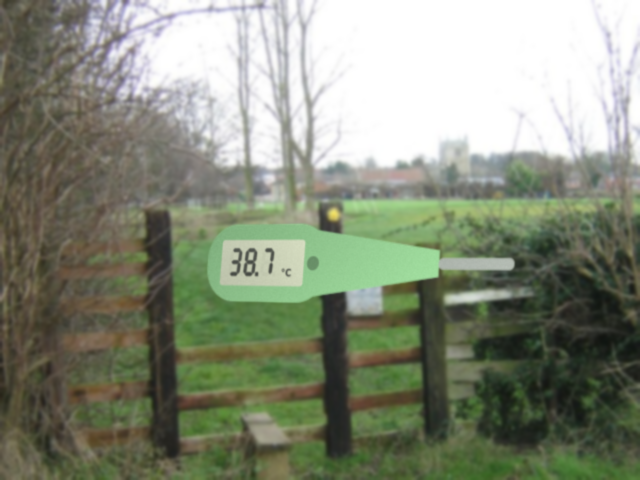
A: 38.7 °C
